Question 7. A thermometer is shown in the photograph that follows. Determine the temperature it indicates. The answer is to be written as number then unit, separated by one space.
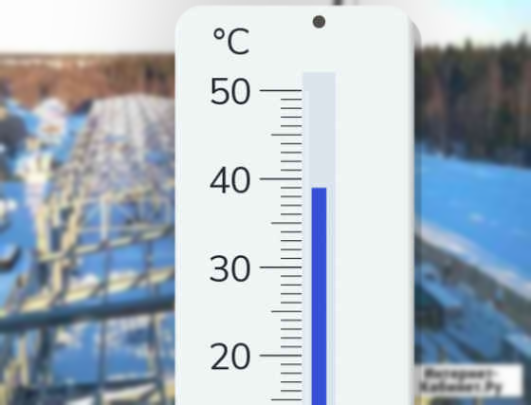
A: 39 °C
